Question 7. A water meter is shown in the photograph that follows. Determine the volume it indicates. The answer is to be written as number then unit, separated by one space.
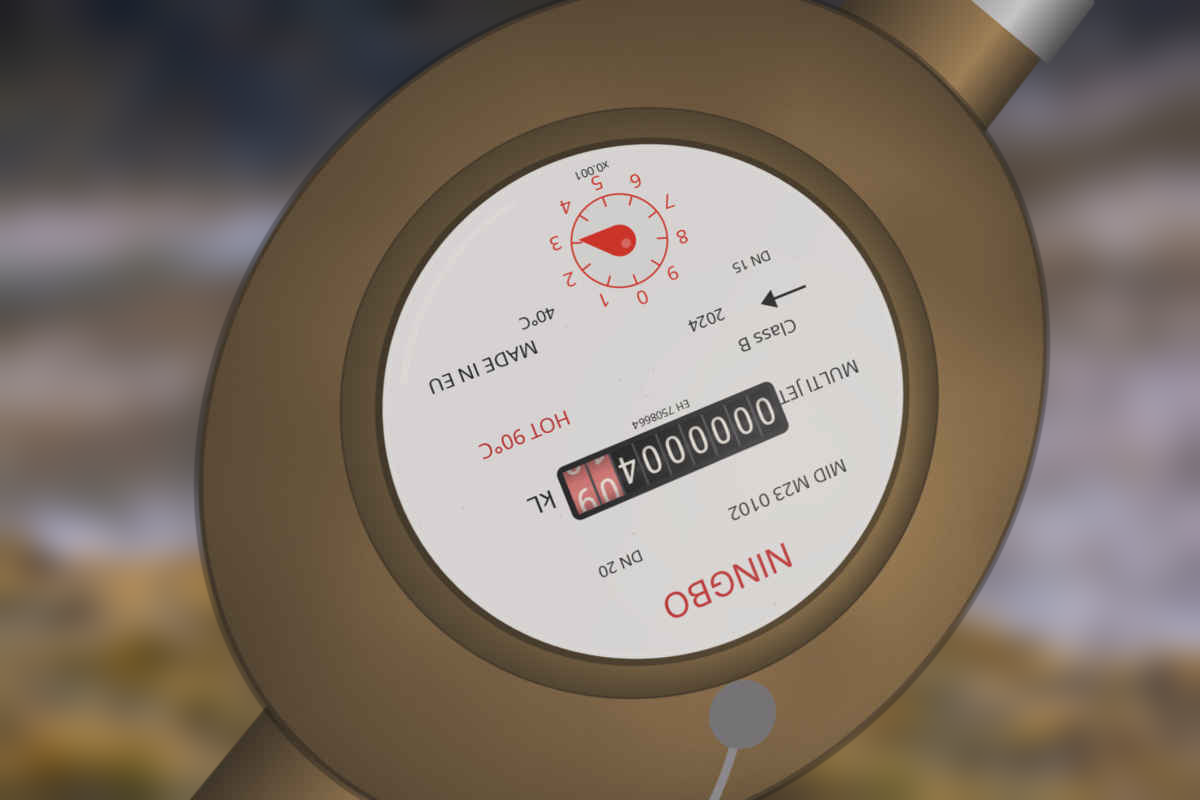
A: 4.093 kL
